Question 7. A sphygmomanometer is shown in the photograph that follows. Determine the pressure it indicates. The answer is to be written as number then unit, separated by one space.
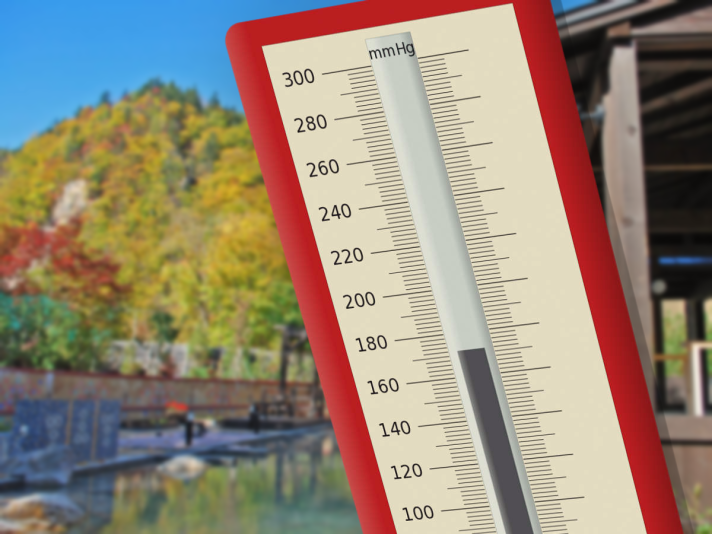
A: 172 mmHg
